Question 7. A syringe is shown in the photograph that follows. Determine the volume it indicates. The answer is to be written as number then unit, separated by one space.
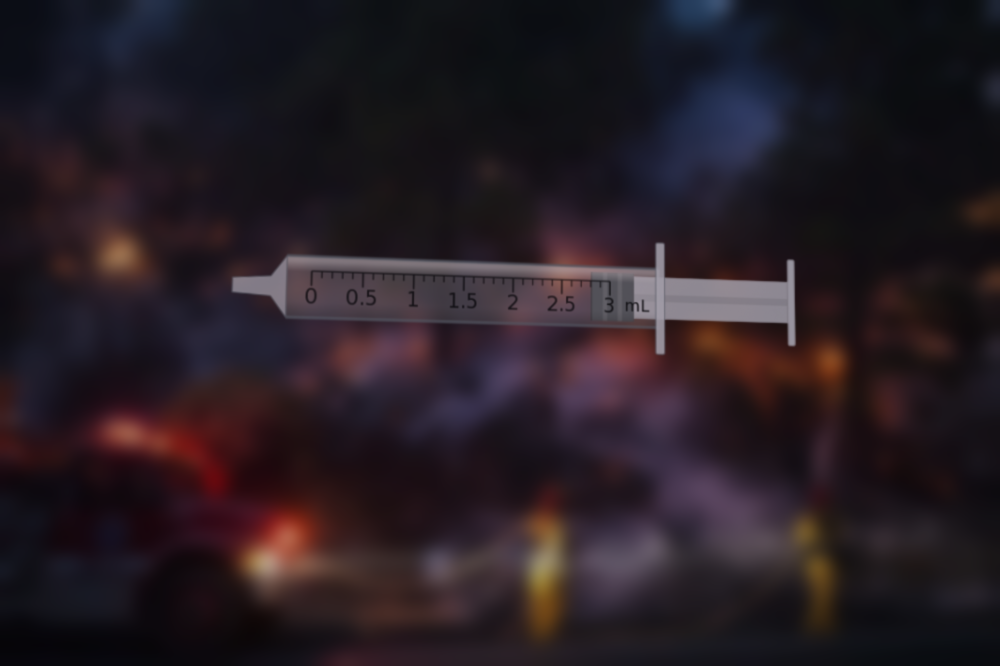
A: 2.8 mL
